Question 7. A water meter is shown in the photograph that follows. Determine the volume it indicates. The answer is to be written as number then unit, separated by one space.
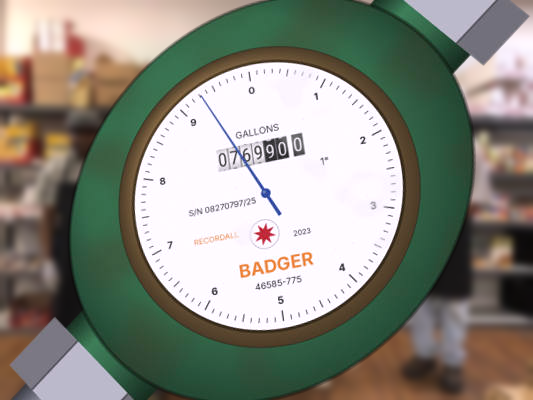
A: 769899.3 gal
